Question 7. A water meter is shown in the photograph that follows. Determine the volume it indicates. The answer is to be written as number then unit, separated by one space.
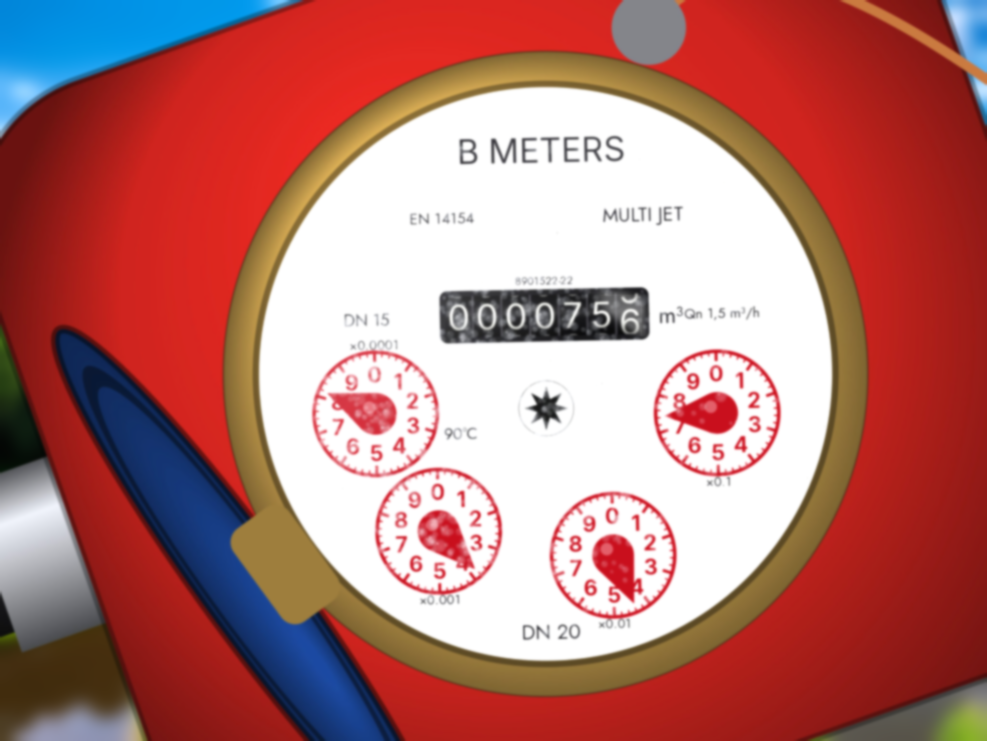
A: 755.7438 m³
